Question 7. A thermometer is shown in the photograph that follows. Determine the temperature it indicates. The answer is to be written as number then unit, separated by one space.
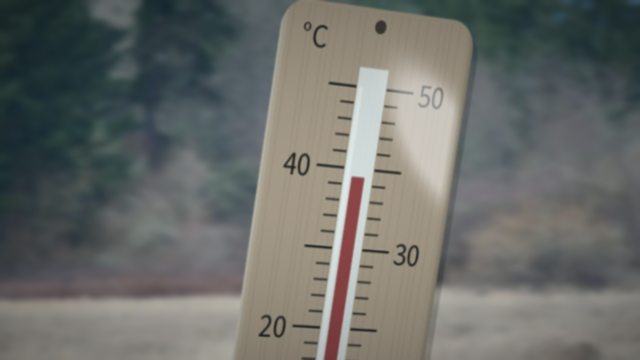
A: 39 °C
